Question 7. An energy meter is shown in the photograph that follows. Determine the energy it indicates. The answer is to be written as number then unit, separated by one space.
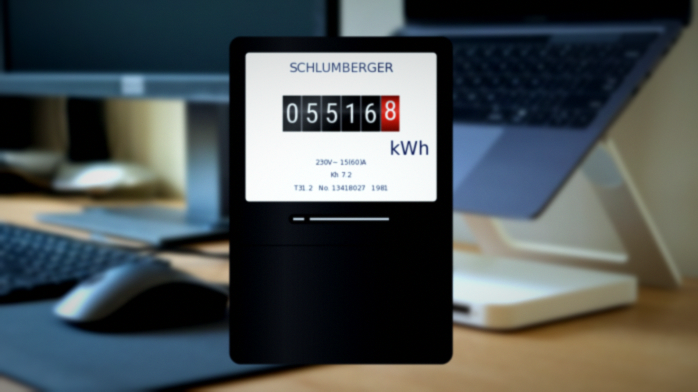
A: 5516.8 kWh
